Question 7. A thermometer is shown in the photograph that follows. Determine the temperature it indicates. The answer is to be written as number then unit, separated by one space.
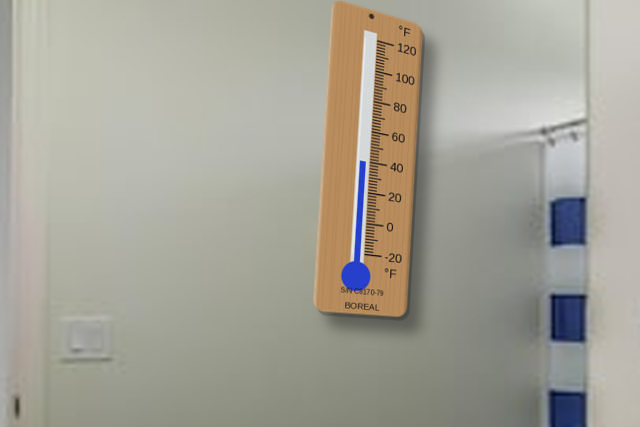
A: 40 °F
